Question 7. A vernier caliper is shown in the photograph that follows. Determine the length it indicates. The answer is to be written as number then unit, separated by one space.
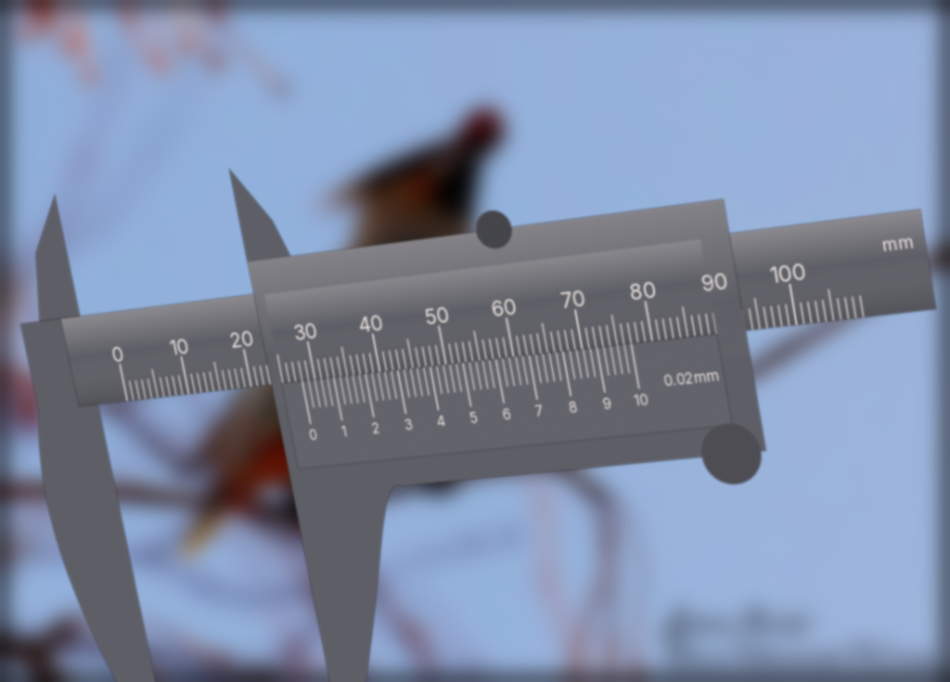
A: 28.0 mm
